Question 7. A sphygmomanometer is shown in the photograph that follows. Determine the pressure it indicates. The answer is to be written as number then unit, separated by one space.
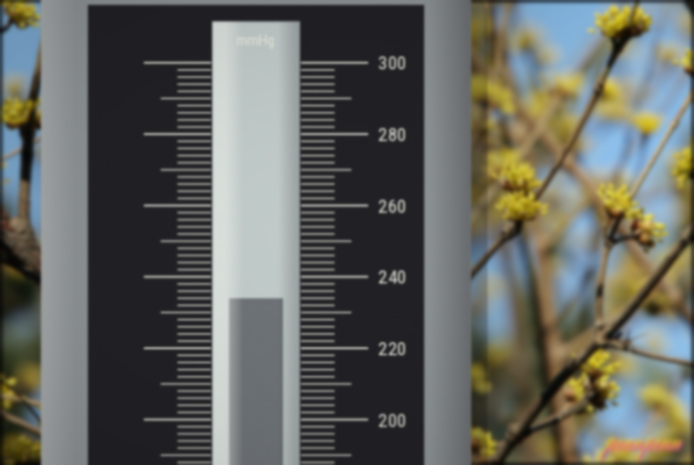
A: 234 mmHg
